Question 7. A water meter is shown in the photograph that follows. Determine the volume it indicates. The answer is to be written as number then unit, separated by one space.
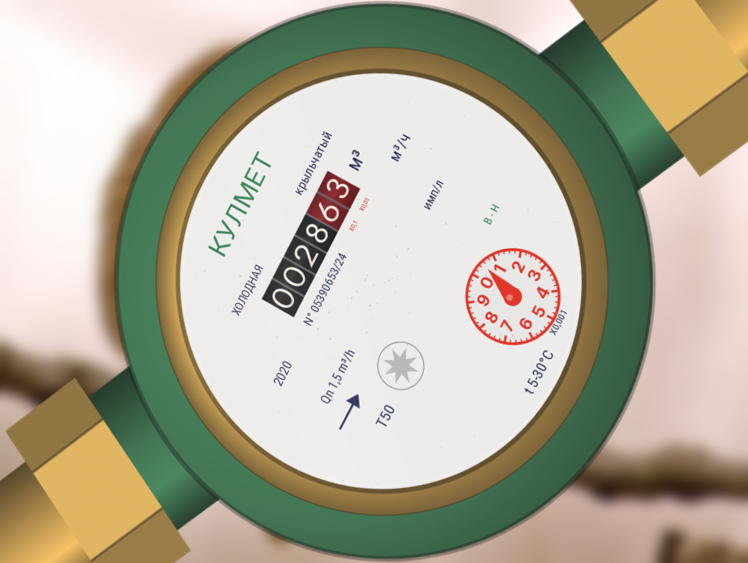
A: 28.630 m³
